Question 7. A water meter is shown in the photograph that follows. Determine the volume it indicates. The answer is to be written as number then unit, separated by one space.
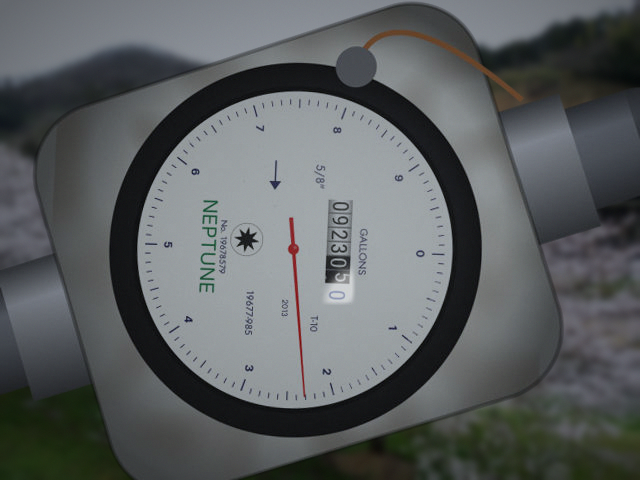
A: 923052.3 gal
